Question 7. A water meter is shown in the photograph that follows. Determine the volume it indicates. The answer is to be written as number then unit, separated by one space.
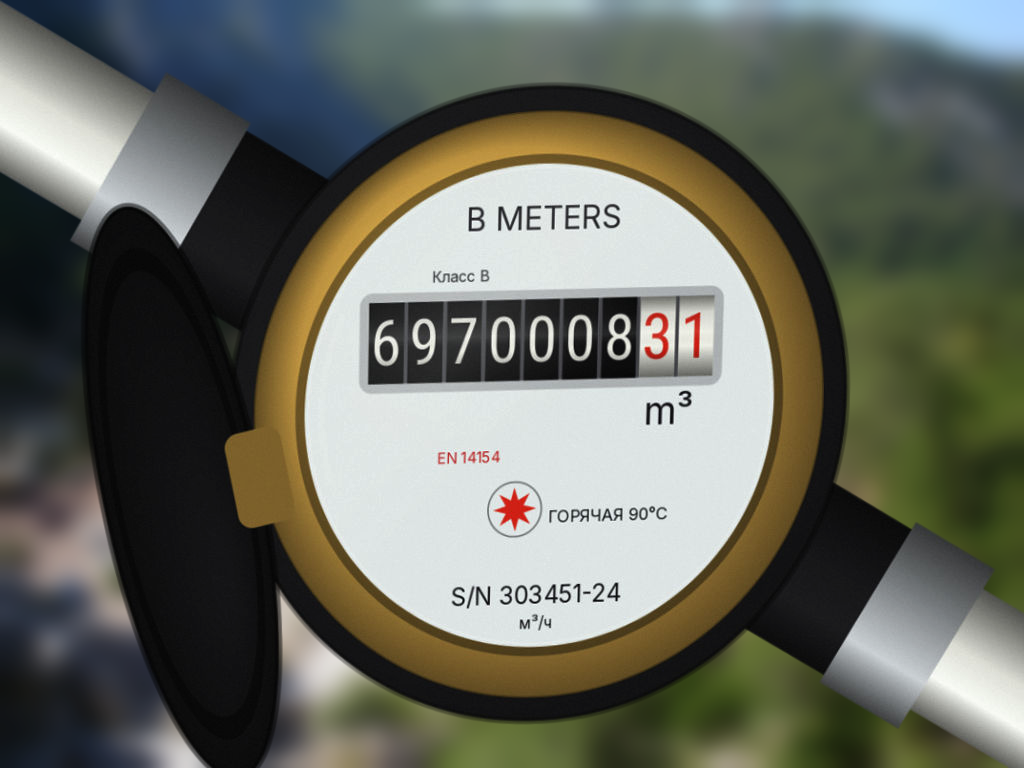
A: 6970008.31 m³
